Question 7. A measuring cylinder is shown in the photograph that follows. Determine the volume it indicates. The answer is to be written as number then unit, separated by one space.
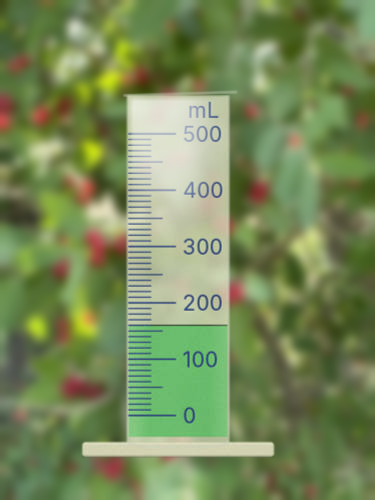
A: 160 mL
